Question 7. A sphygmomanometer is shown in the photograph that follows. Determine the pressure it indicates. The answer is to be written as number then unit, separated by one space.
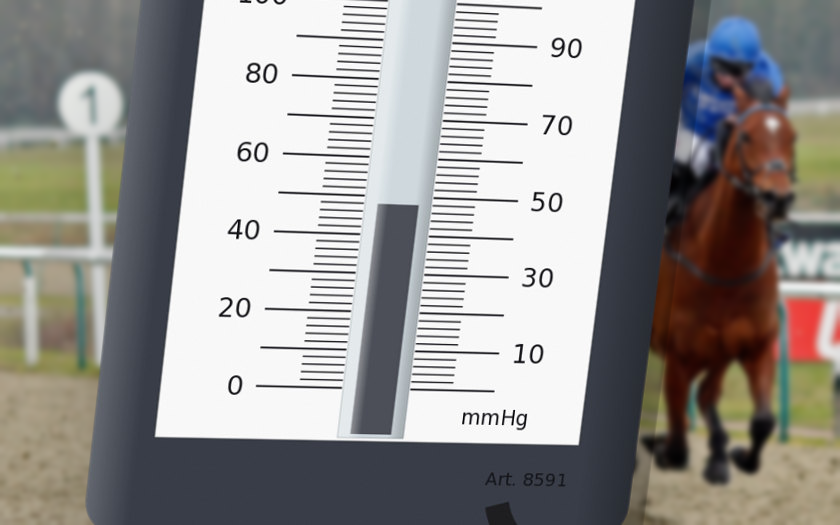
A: 48 mmHg
